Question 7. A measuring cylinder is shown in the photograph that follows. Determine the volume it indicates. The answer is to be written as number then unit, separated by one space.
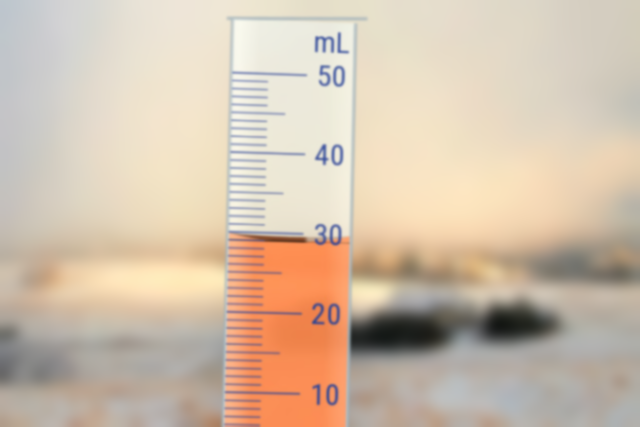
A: 29 mL
